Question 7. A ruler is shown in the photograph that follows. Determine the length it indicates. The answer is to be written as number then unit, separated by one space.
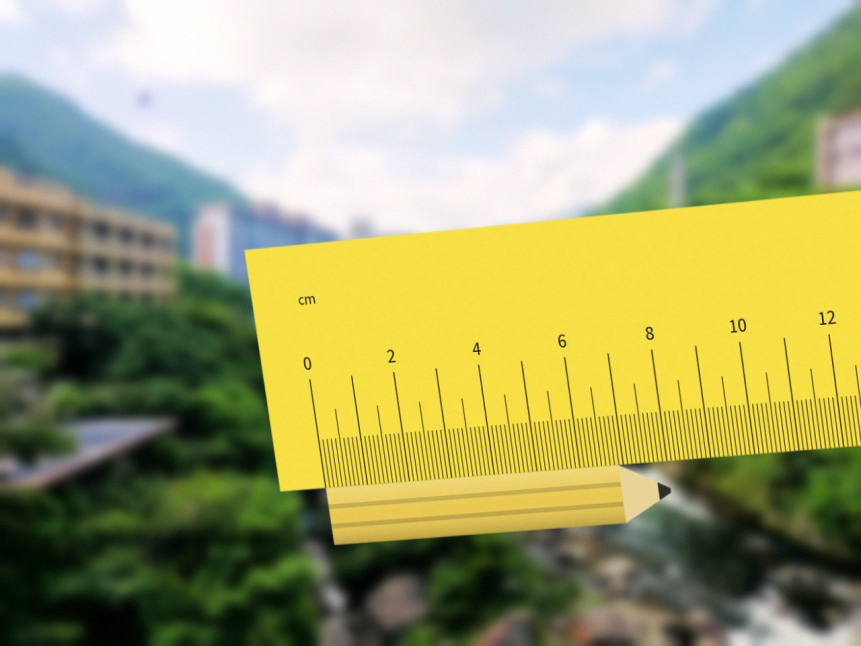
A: 8 cm
